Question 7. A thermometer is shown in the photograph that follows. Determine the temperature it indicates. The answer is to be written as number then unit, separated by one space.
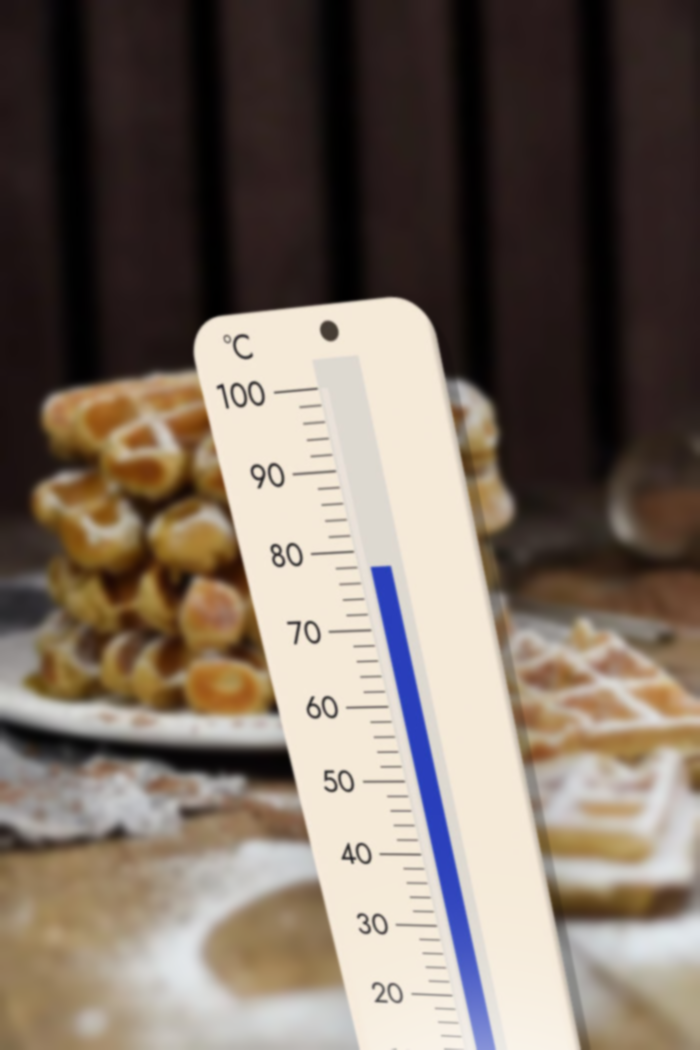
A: 78 °C
